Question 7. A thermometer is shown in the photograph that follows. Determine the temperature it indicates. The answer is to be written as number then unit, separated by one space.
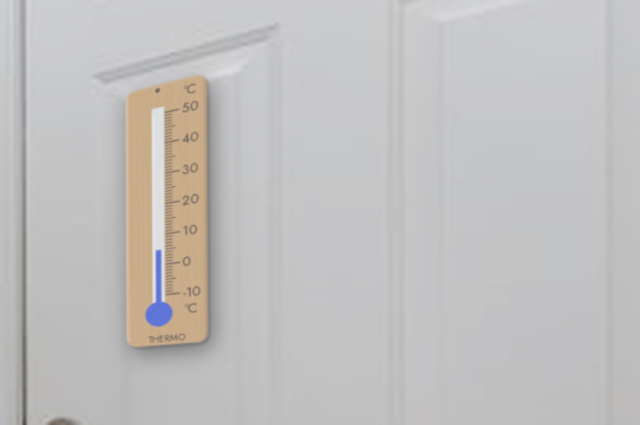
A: 5 °C
